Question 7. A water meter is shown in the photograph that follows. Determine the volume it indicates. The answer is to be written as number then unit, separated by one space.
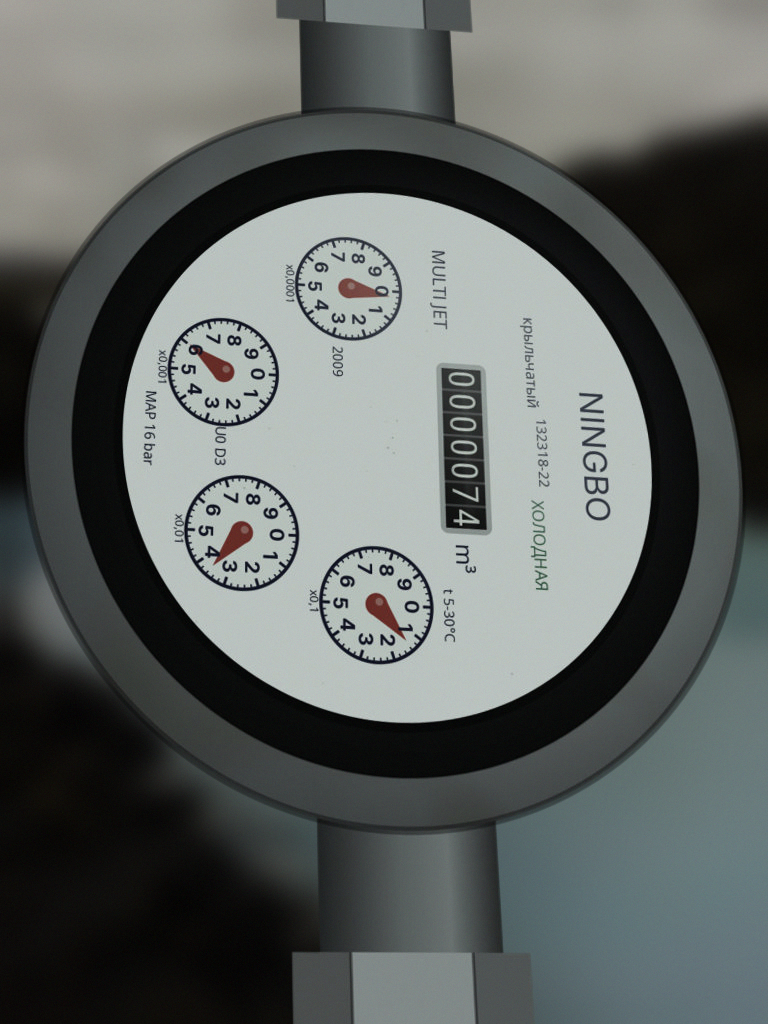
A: 74.1360 m³
